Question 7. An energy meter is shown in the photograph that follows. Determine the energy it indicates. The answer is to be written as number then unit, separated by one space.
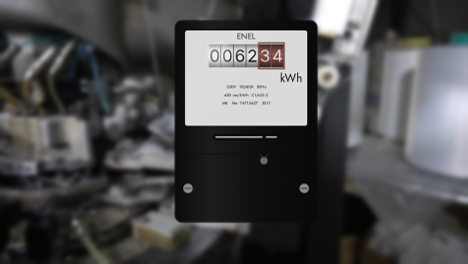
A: 62.34 kWh
